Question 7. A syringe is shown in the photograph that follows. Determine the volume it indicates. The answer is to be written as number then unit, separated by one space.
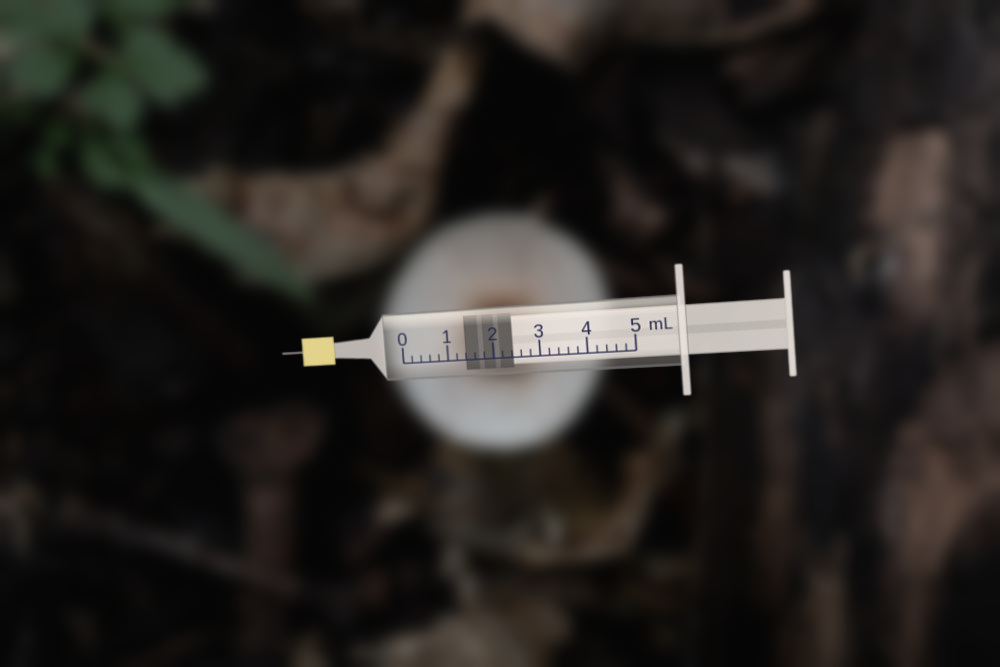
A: 1.4 mL
